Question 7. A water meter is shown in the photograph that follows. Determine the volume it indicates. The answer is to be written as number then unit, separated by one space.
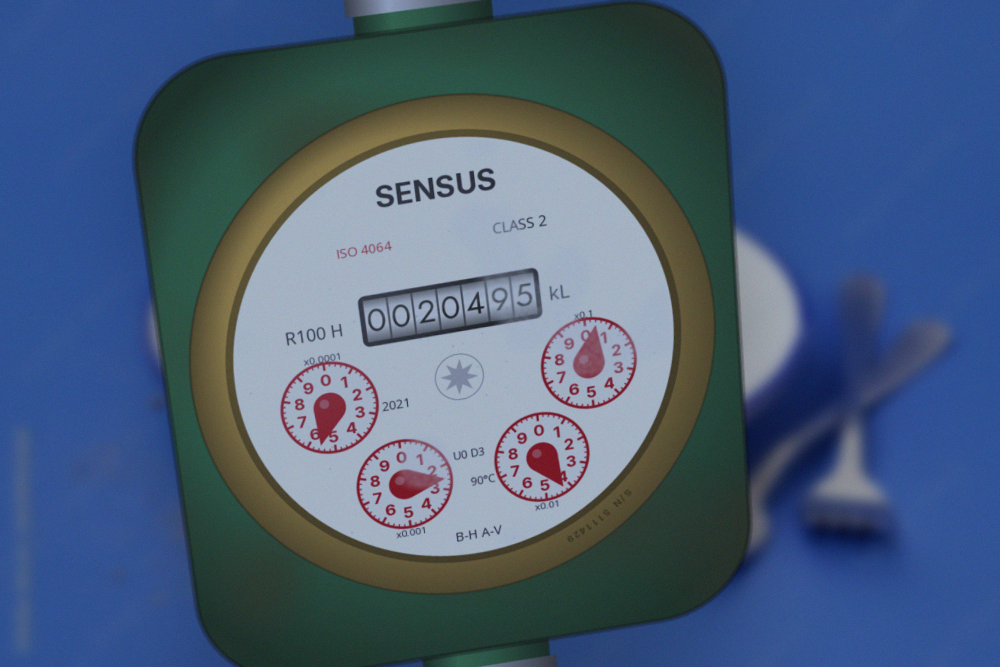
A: 20495.0425 kL
